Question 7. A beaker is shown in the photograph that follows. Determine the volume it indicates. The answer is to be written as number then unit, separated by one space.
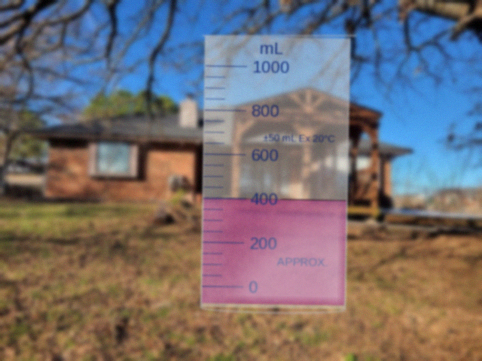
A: 400 mL
